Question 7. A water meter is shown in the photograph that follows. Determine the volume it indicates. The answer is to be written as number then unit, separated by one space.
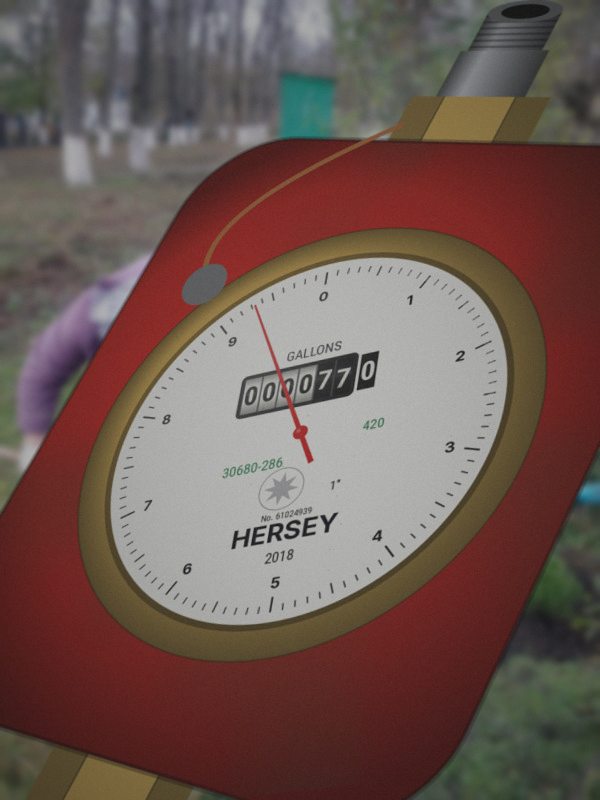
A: 769.3 gal
